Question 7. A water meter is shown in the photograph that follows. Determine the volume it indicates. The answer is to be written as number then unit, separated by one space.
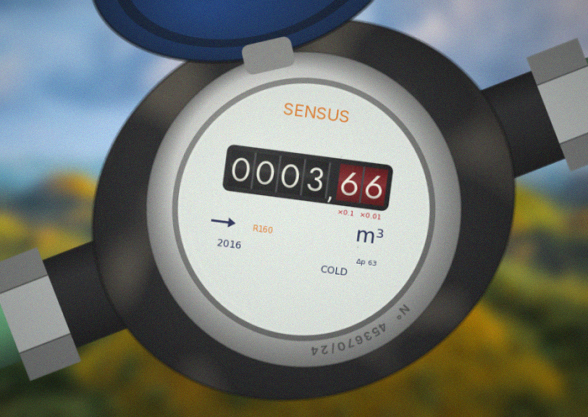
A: 3.66 m³
